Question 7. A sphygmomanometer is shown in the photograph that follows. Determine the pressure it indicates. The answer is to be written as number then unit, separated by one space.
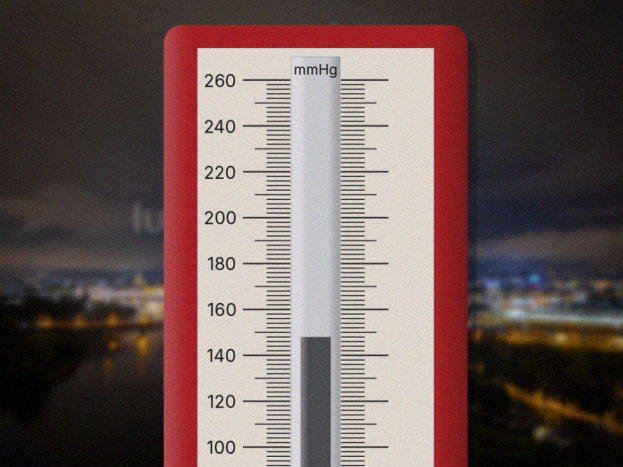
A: 148 mmHg
